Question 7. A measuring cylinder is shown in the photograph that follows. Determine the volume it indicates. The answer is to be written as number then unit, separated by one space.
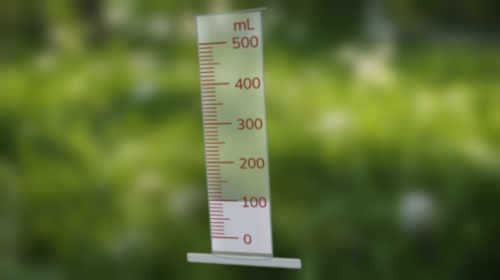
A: 100 mL
